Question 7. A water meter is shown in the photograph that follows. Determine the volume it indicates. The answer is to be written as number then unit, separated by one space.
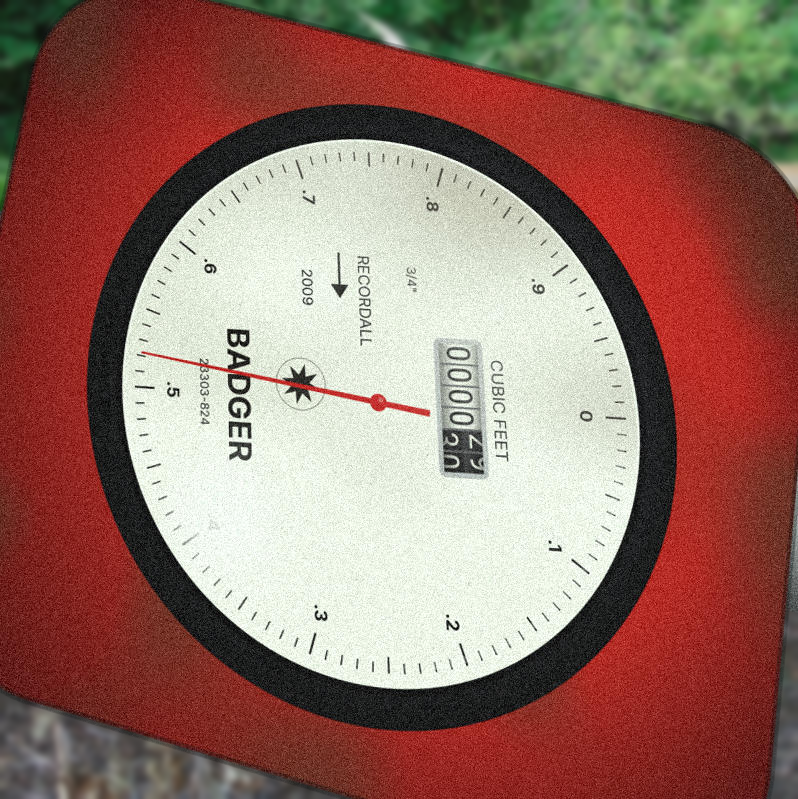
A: 29.52 ft³
